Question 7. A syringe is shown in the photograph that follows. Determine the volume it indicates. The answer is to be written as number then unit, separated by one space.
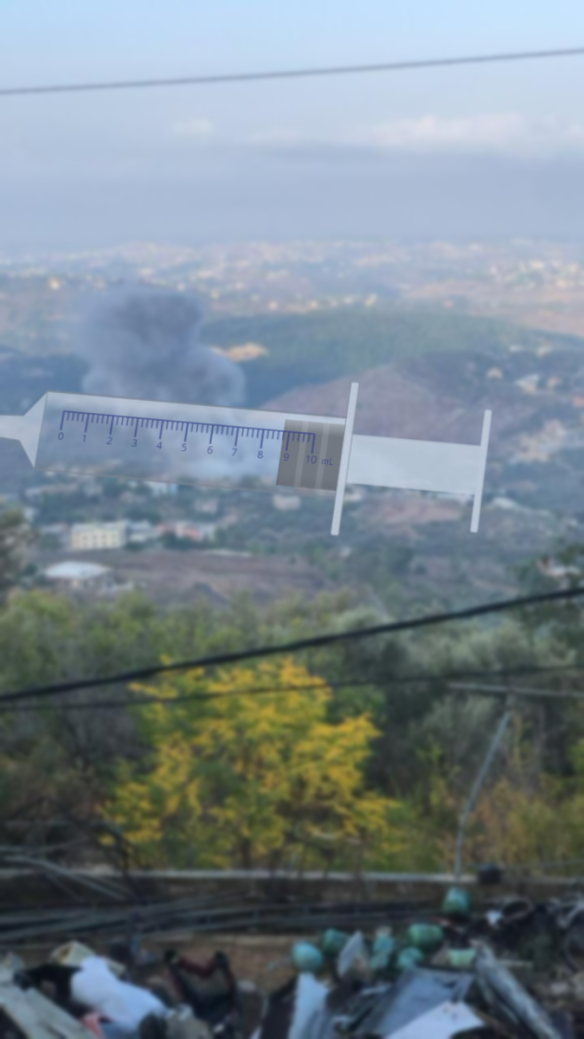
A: 8.8 mL
